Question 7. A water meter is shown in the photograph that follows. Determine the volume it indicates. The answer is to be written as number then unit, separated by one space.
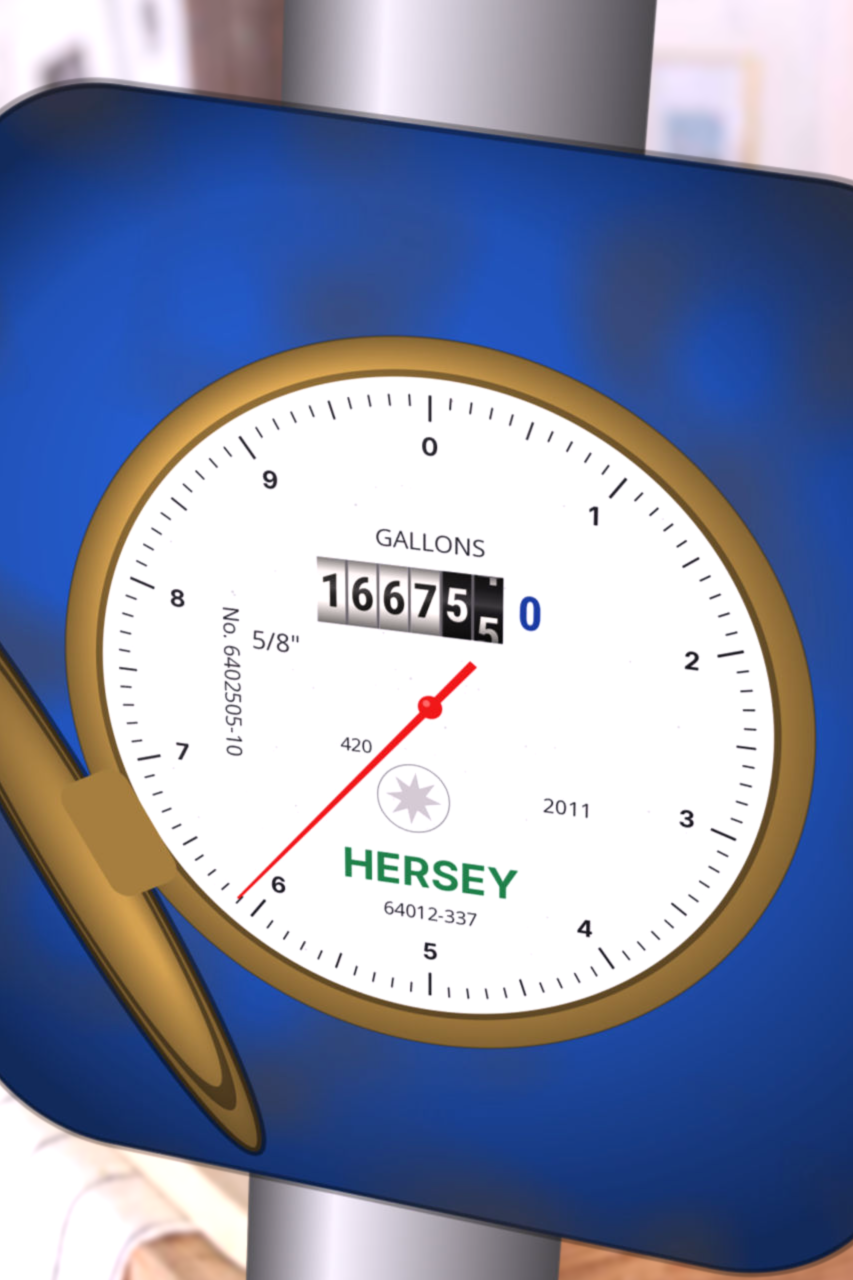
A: 1667546.1 gal
